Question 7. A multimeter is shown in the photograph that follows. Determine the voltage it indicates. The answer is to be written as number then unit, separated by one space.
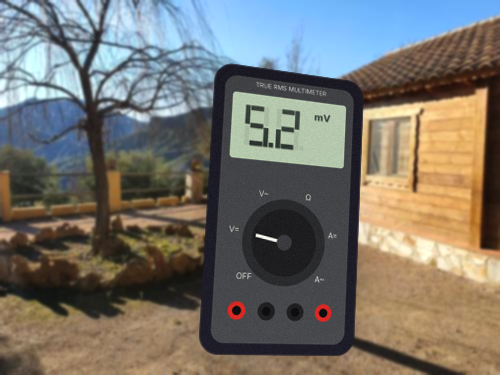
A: 5.2 mV
